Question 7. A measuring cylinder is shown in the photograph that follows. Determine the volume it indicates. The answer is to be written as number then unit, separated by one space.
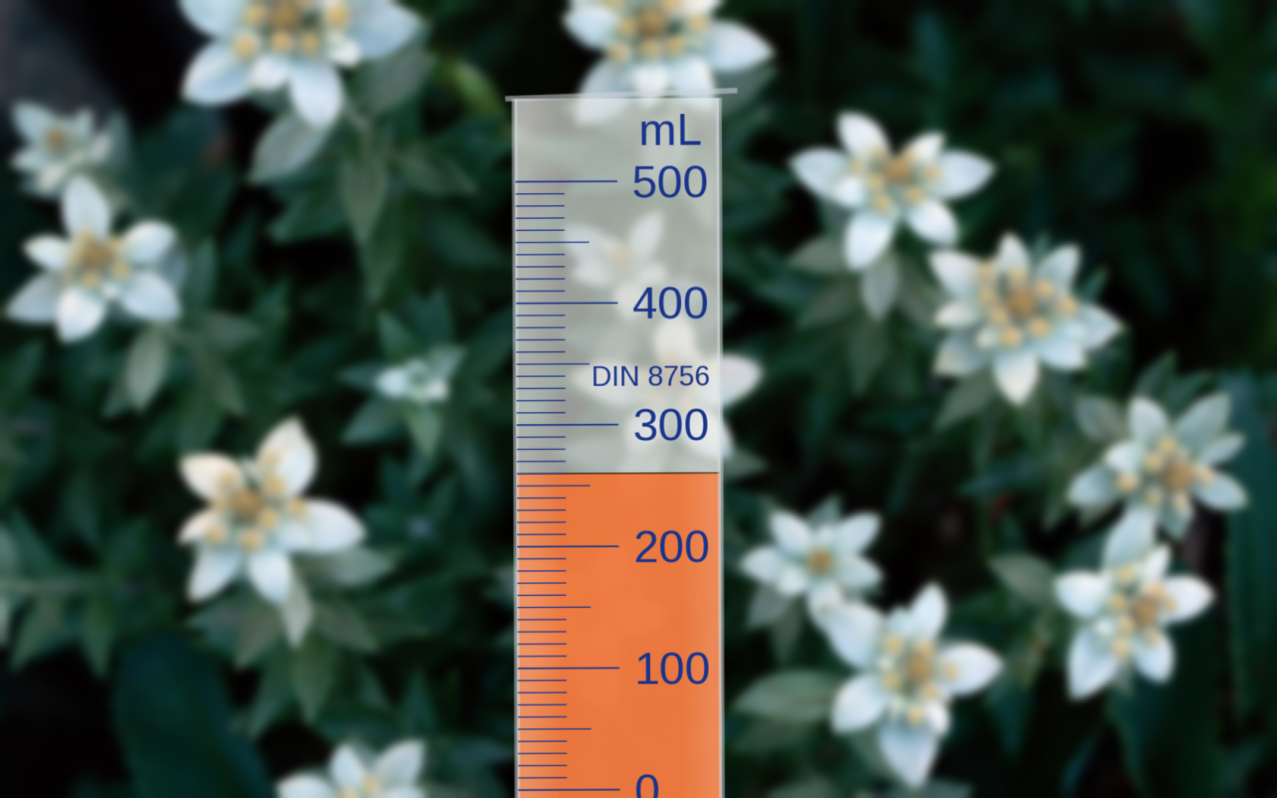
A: 260 mL
